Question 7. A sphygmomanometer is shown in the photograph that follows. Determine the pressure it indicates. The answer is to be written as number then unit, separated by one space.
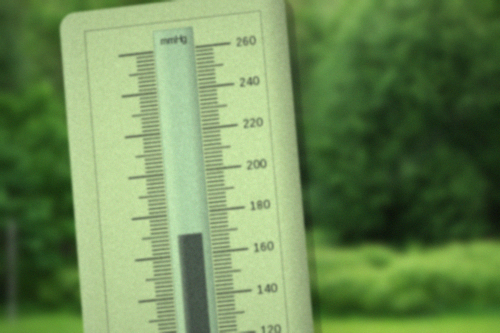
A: 170 mmHg
